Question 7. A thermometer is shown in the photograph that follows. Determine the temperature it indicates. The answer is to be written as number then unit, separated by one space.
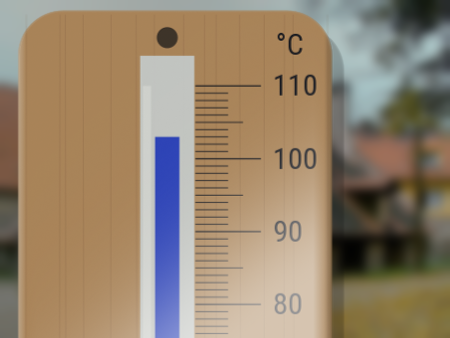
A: 103 °C
